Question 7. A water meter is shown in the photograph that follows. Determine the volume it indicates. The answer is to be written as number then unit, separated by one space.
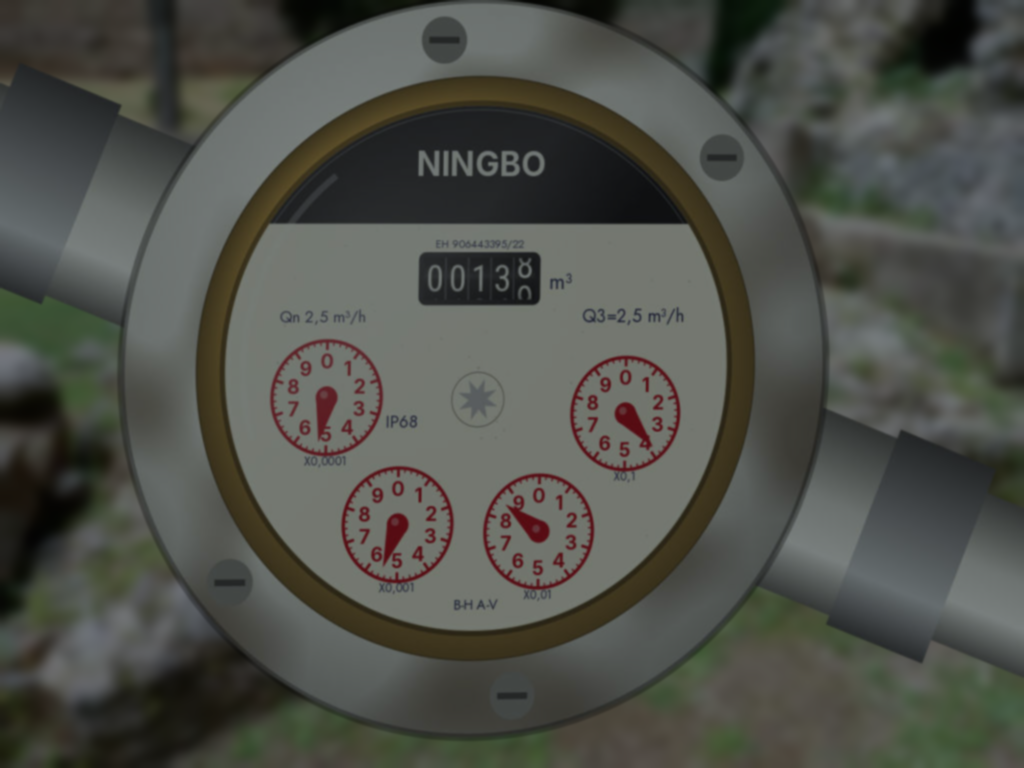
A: 138.3855 m³
